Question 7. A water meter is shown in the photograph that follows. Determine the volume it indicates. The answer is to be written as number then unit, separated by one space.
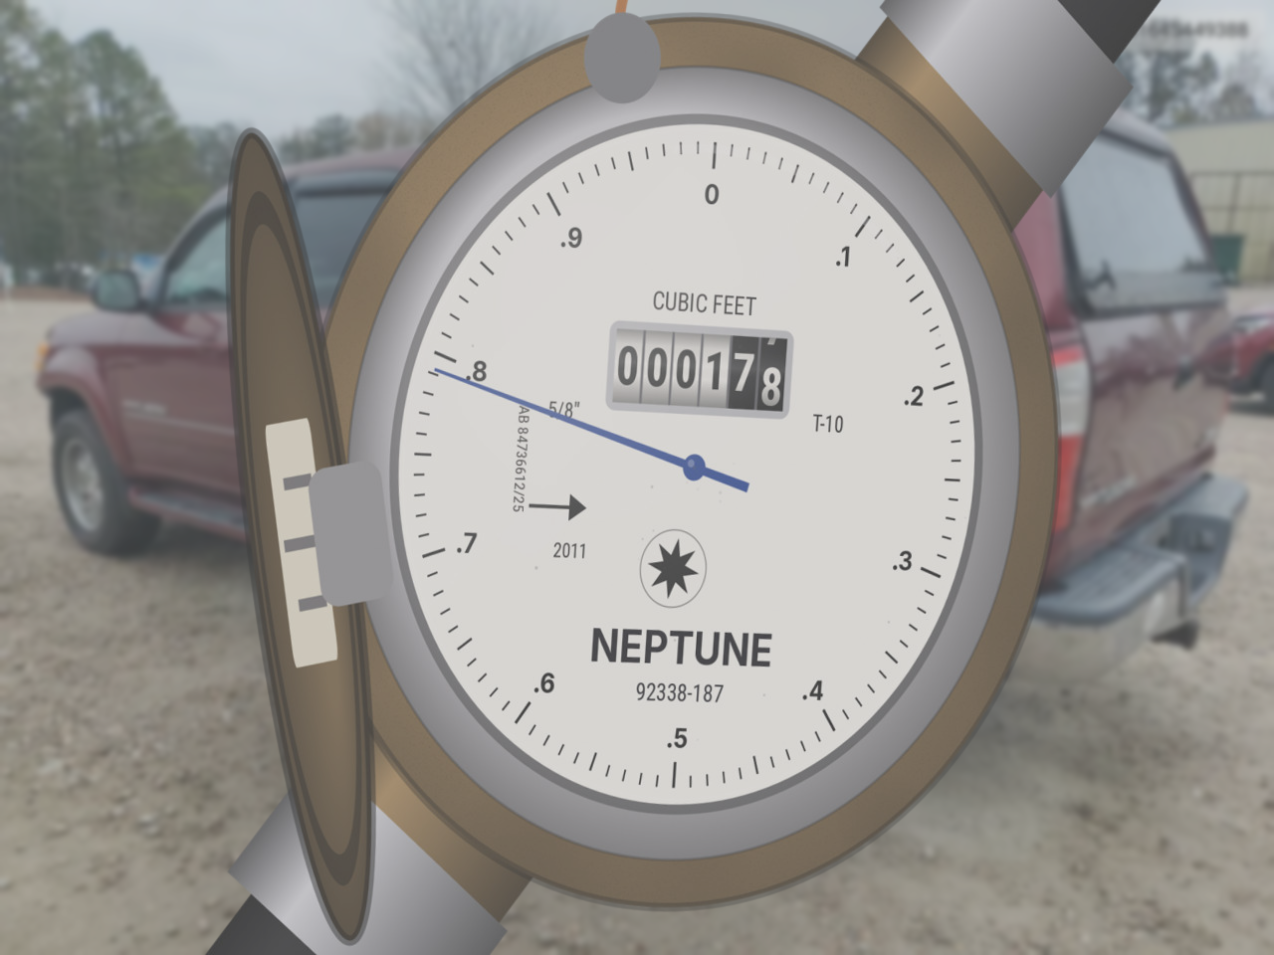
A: 177.79 ft³
